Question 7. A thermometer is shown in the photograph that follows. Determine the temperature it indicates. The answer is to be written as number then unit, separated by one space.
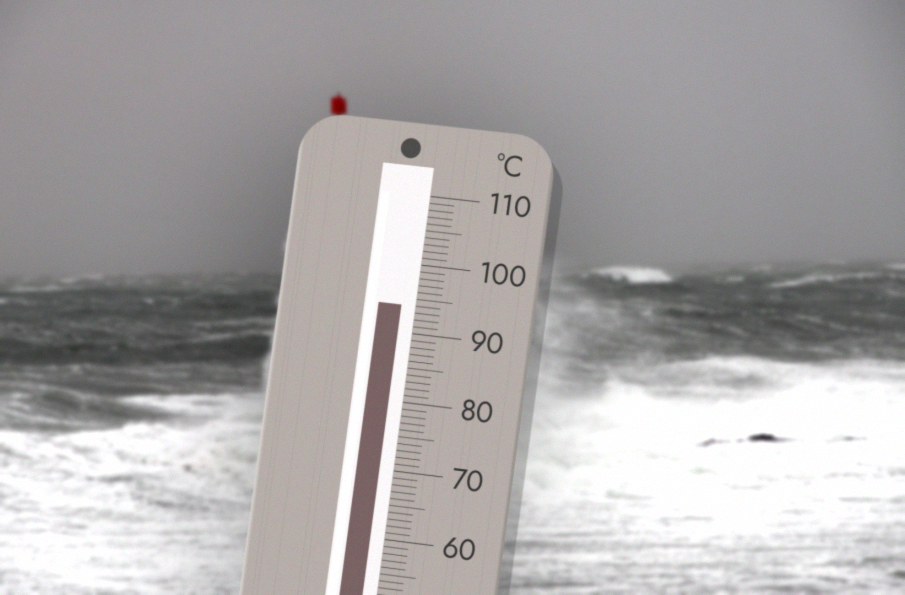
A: 94 °C
